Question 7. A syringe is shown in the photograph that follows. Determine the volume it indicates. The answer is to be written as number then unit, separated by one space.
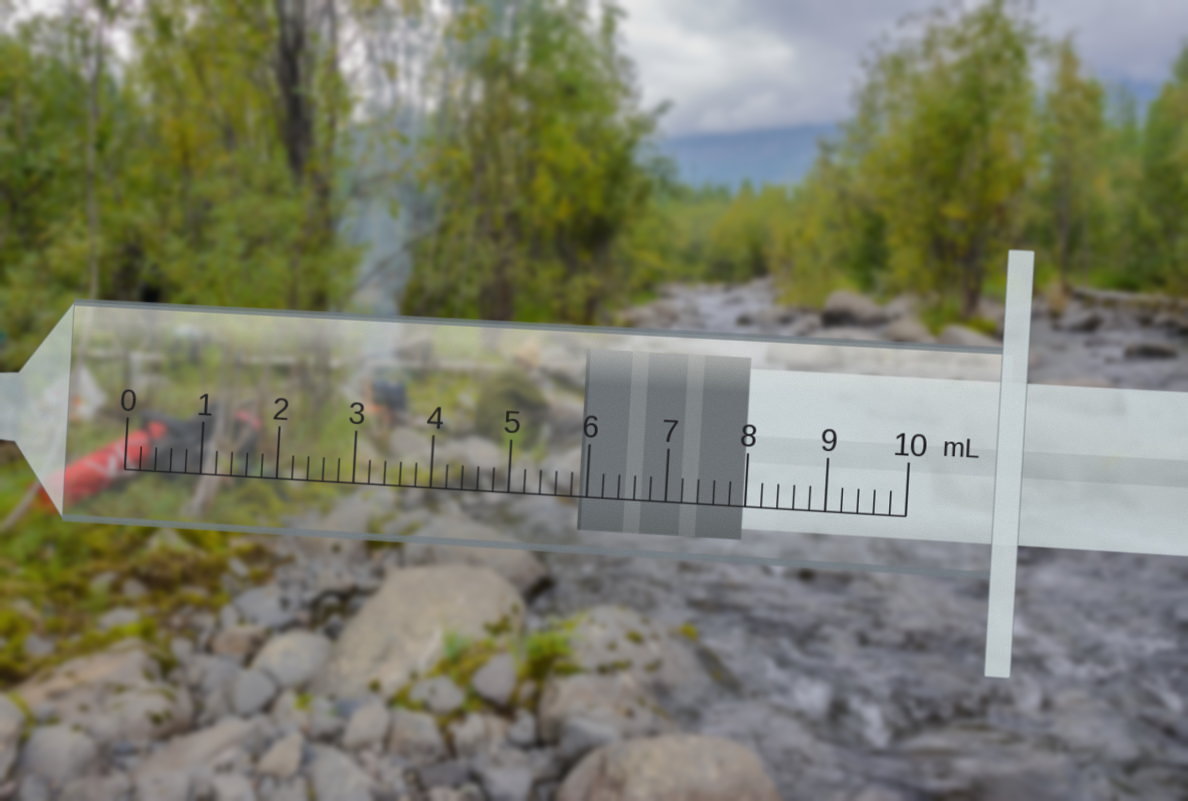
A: 5.9 mL
